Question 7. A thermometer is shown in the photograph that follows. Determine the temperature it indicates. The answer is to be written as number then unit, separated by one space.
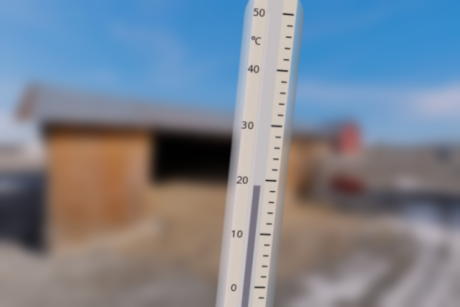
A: 19 °C
